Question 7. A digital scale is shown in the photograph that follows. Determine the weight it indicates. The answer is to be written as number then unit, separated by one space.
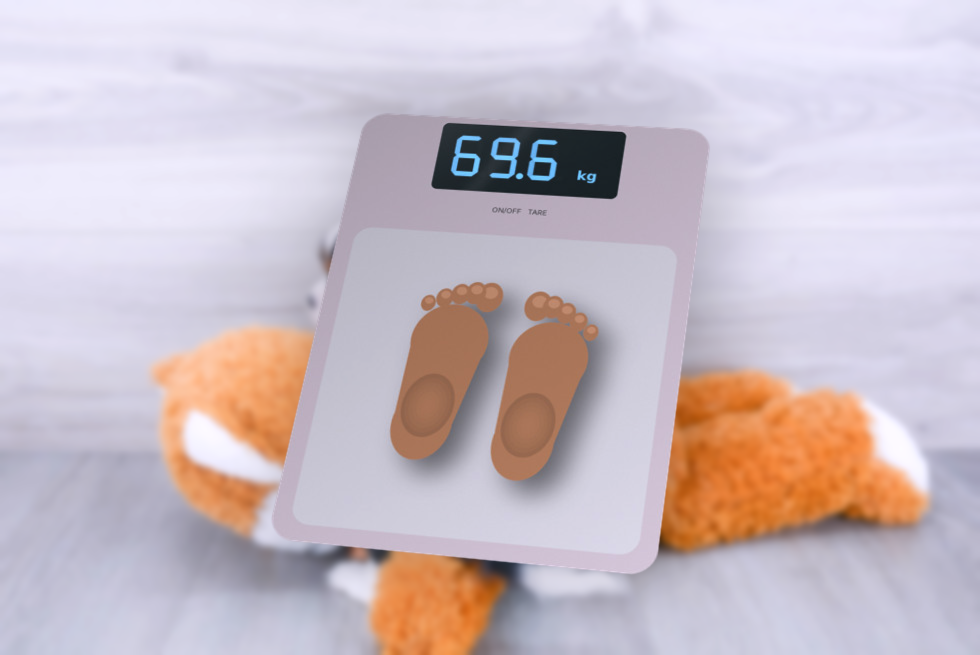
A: 69.6 kg
